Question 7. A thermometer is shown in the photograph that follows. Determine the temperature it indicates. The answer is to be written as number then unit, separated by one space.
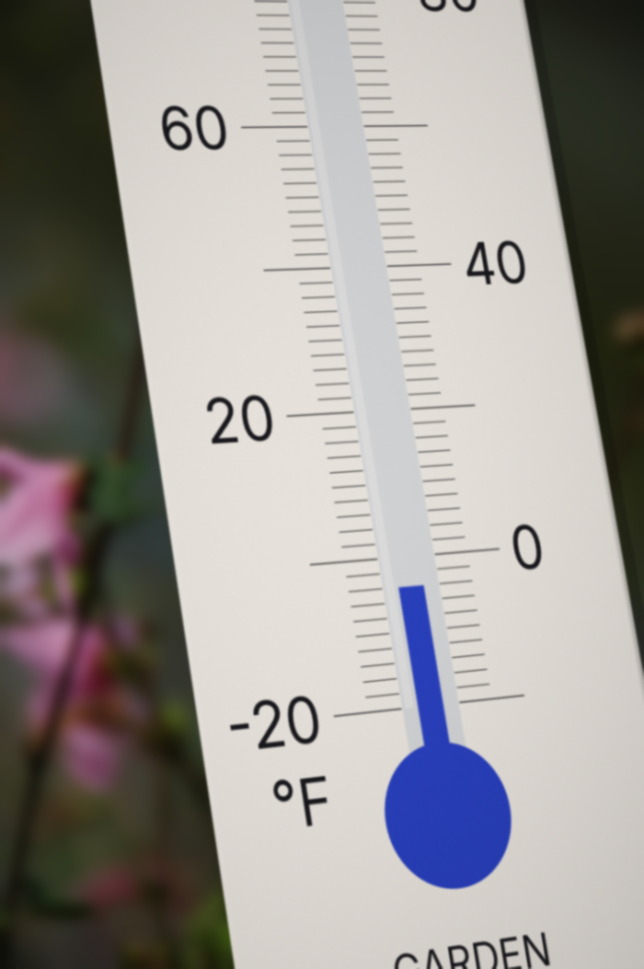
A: -4 °F
